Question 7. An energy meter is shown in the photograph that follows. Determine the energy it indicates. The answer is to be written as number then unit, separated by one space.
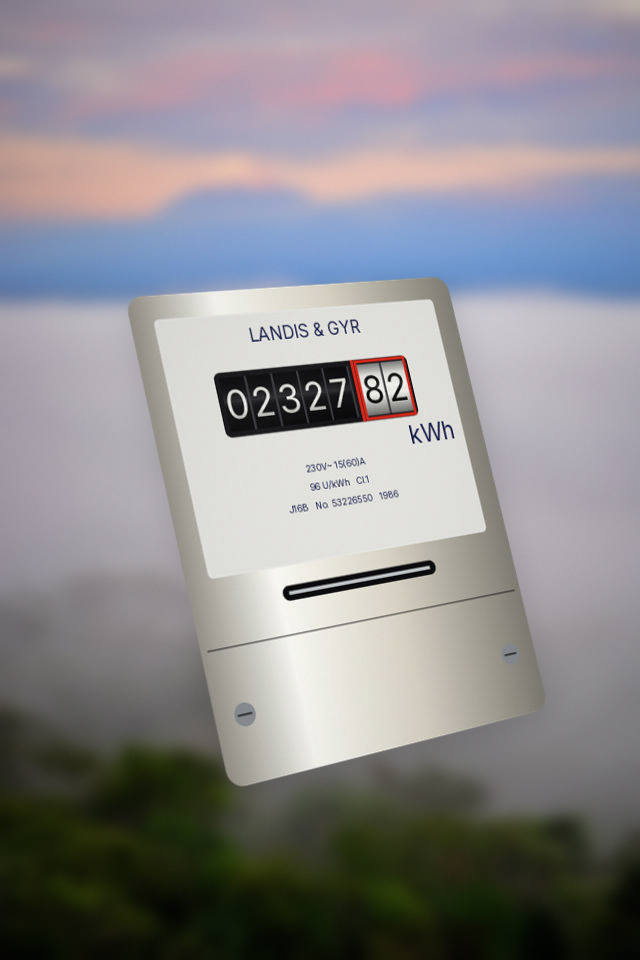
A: 2327.82 kWh
